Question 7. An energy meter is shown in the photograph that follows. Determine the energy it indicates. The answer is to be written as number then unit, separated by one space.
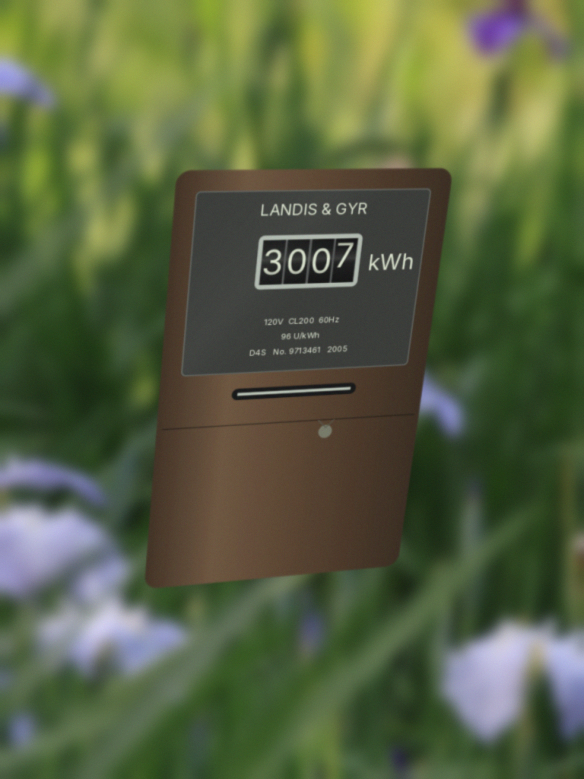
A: 3007 kWh
